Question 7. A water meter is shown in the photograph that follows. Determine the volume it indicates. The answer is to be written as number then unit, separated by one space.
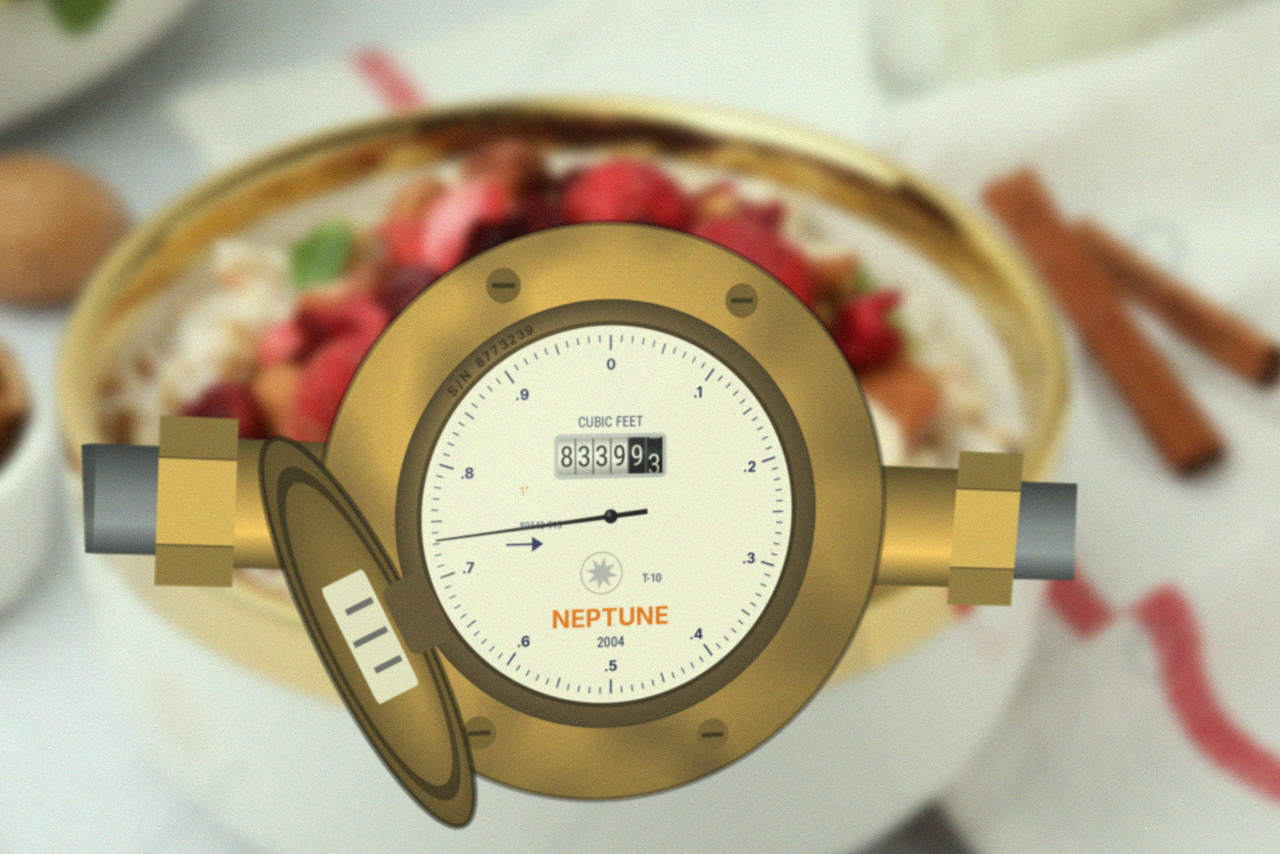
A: 833992.73 ft³
